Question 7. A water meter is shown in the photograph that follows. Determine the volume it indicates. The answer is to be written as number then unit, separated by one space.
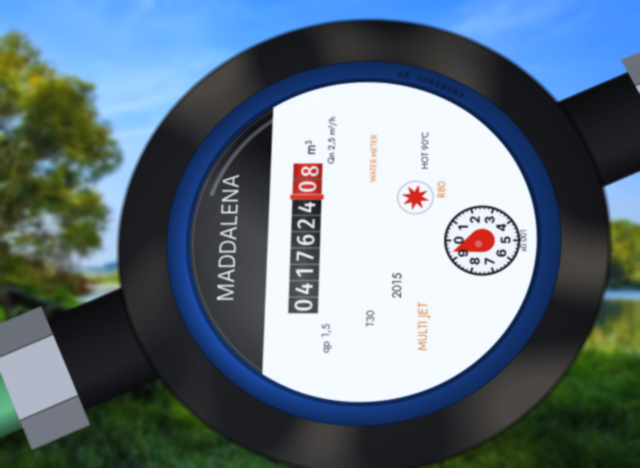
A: 417624.079 m³
